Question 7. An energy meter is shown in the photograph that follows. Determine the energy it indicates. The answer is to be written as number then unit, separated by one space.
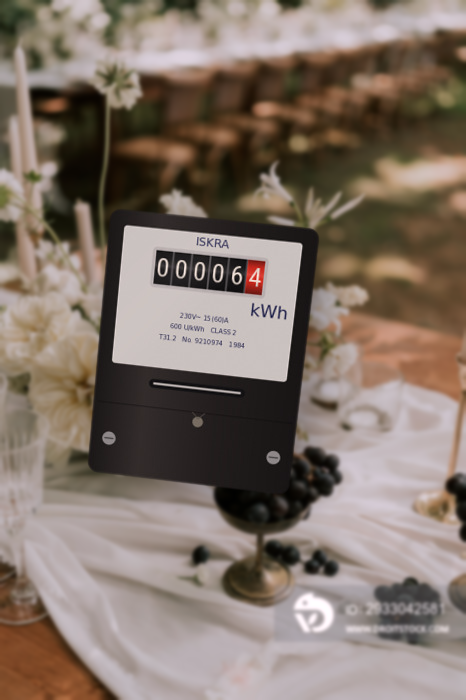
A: 6.4 kWh
